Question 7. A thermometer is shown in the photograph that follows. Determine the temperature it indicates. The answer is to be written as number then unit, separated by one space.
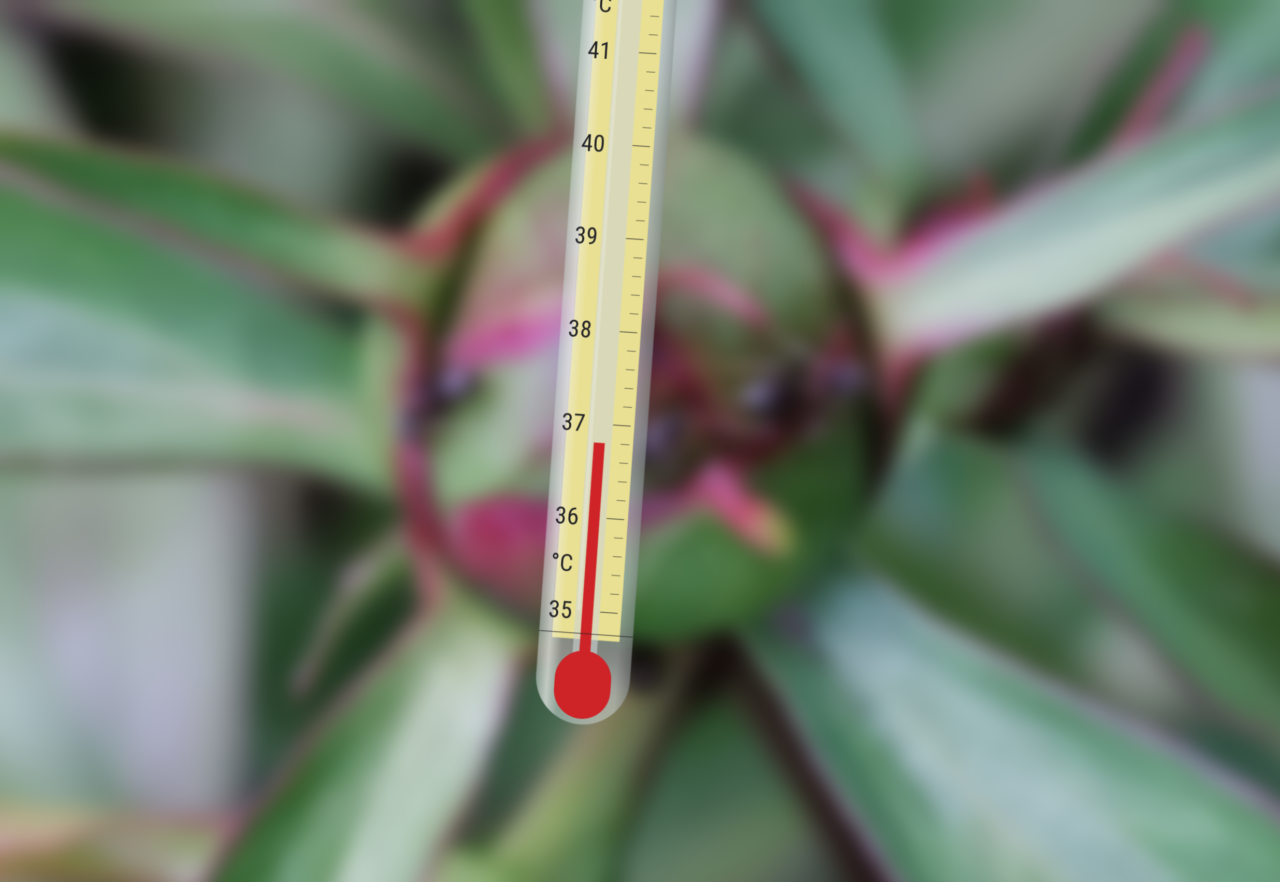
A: 36.8 °C
